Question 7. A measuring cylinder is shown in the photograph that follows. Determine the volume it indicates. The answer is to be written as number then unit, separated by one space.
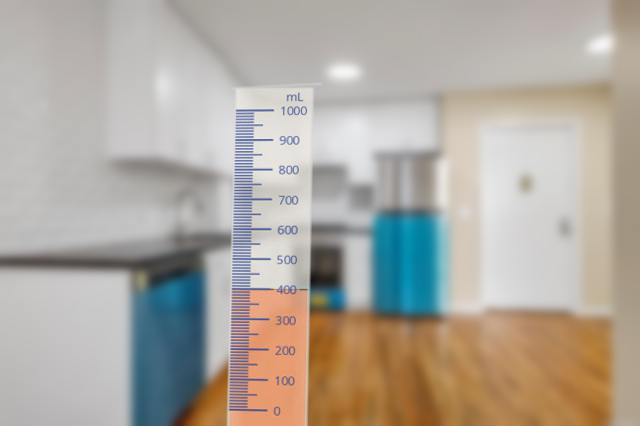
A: 400 mL
